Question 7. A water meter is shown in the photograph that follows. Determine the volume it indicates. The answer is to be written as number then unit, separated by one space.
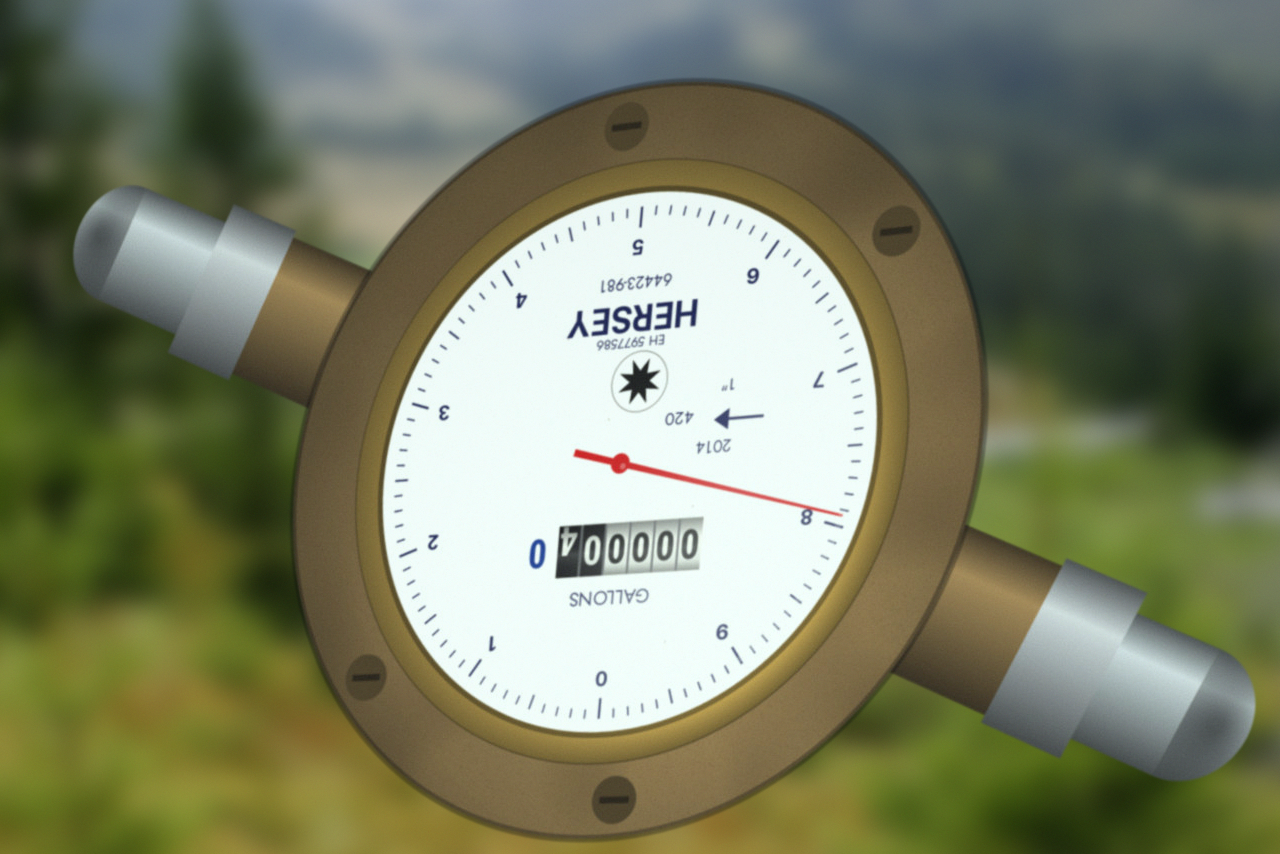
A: 37.9 gal
